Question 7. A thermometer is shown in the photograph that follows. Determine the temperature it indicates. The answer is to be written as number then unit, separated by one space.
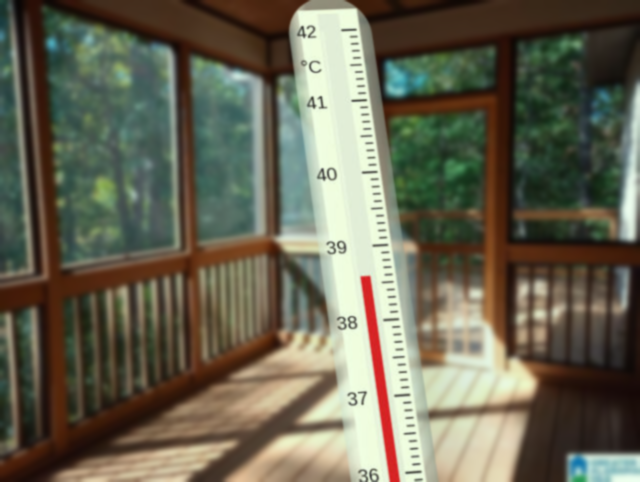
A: 38.6 °C
